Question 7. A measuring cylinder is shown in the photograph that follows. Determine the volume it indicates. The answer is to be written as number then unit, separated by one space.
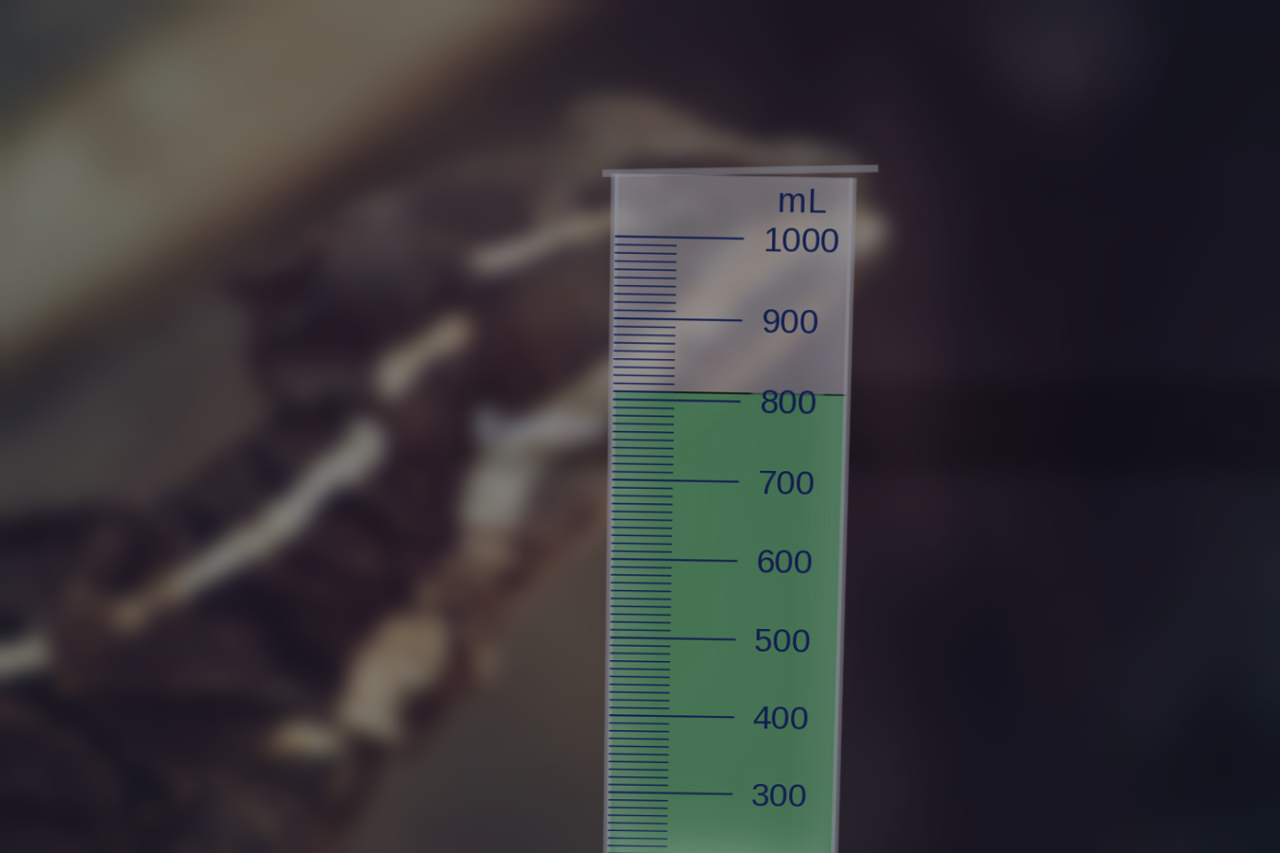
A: 810 mL
